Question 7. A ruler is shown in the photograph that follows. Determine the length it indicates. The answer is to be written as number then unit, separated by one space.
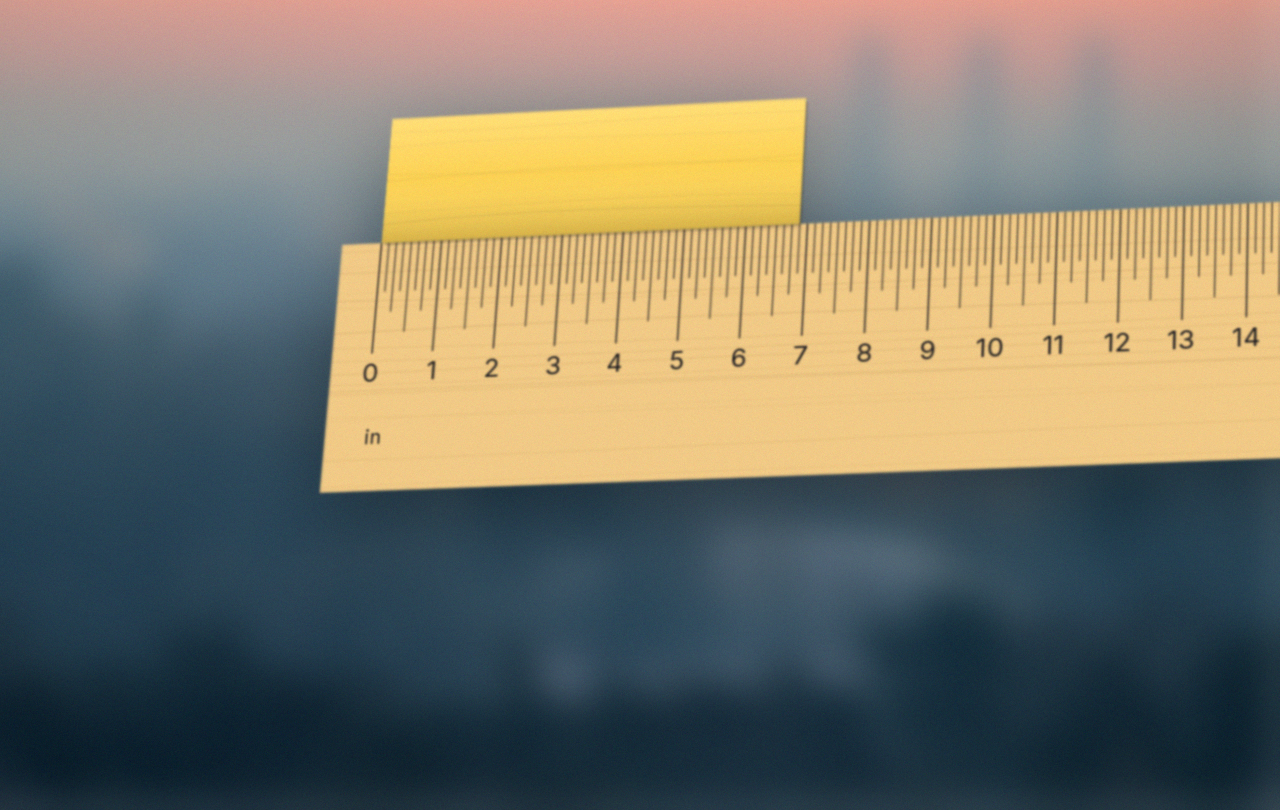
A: 6.875 in
